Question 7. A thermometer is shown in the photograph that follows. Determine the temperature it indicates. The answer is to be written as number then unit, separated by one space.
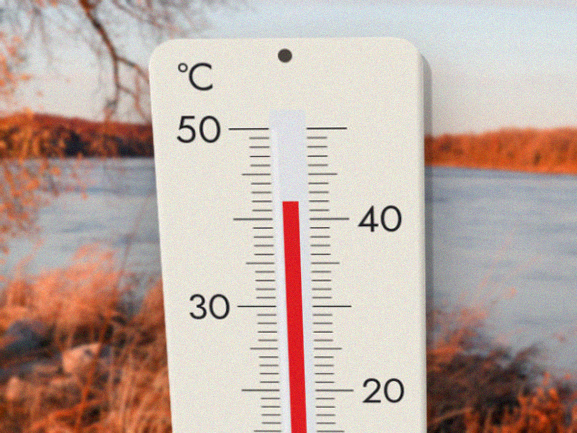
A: 42 °C
